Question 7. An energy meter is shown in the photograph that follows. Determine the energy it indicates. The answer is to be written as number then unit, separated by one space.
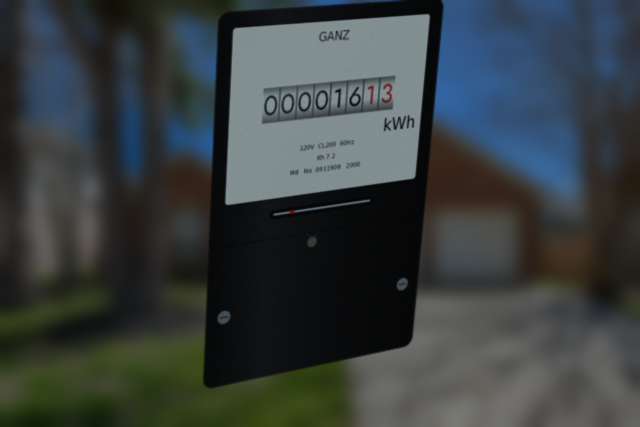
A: 16.13 kWh
